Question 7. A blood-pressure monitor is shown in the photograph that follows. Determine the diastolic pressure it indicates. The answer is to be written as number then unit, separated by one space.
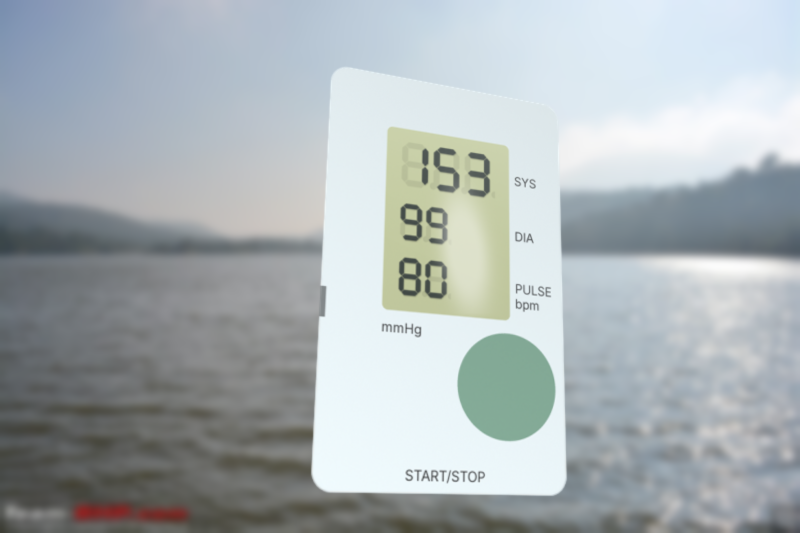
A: 99 mmHg
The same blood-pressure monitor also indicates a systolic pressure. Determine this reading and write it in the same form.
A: 153 mmHg
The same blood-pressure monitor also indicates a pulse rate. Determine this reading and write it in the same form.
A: 80 bpm
